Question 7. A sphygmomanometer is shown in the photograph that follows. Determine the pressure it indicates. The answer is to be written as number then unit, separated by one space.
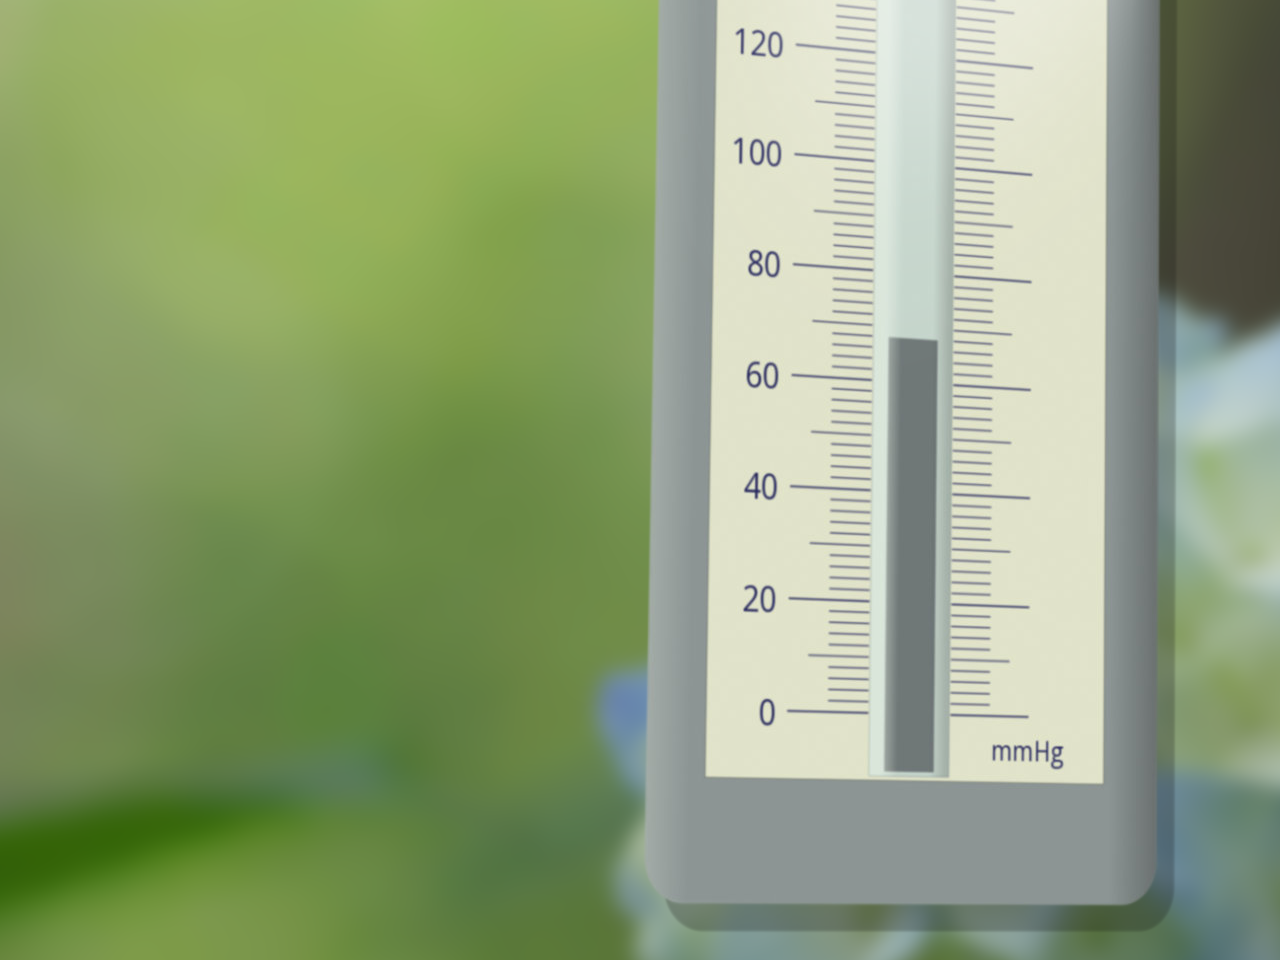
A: 68 mmHg
